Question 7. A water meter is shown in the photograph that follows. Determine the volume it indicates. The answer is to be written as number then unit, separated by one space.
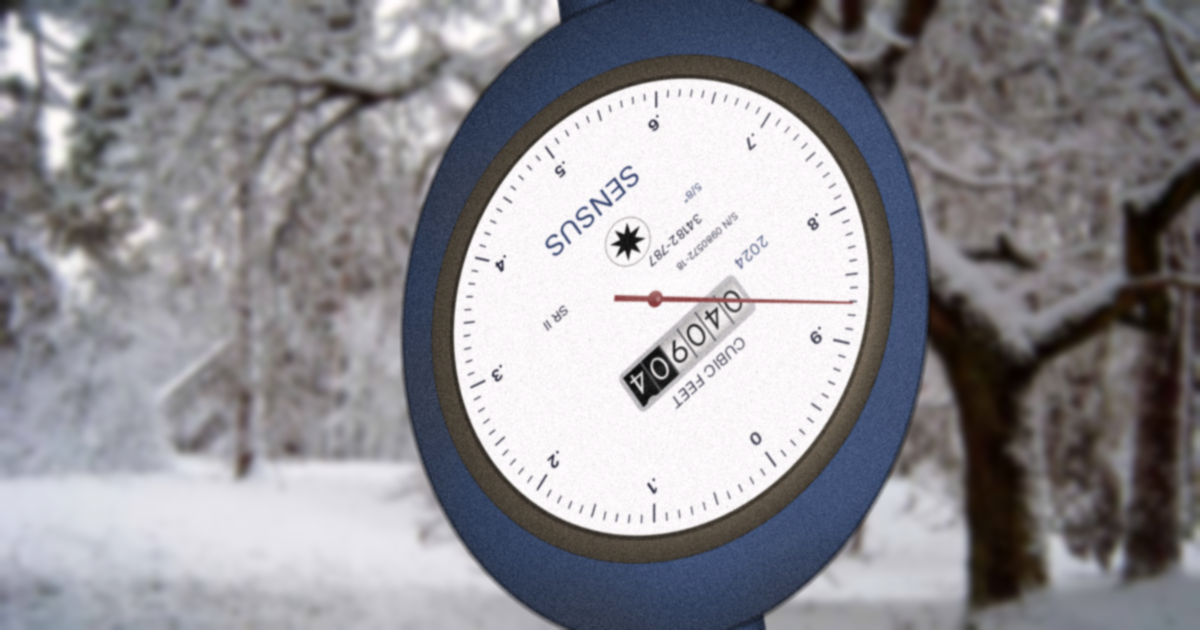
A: 40903.87 ft³
